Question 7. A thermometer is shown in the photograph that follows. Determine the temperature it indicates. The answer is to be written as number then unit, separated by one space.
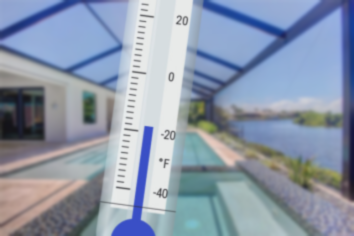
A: -18 °F
